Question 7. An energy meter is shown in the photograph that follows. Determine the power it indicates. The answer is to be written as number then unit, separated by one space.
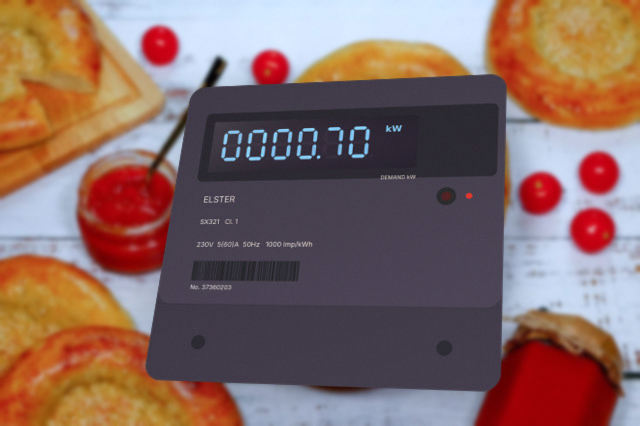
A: 0.70 kW
